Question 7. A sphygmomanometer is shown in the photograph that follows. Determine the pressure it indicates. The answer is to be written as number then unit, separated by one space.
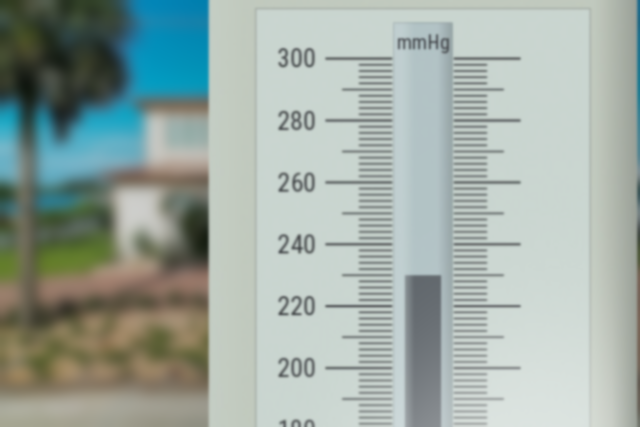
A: 230 mmHg
